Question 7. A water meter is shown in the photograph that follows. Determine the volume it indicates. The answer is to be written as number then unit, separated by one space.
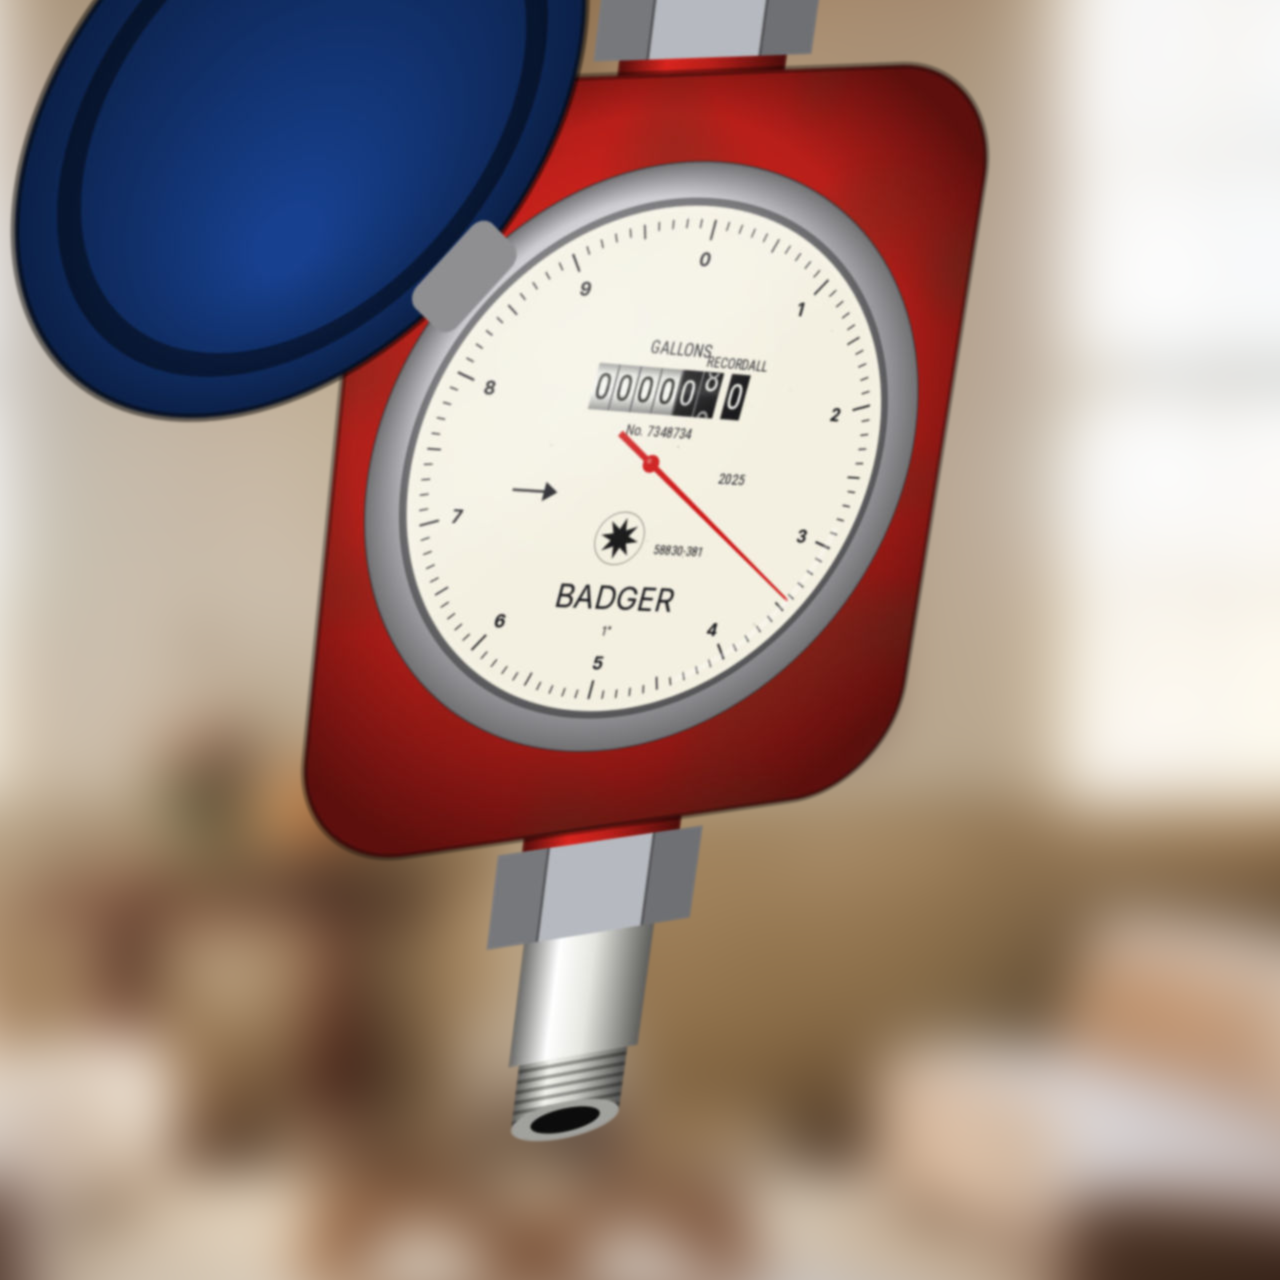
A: 83.4 gal
